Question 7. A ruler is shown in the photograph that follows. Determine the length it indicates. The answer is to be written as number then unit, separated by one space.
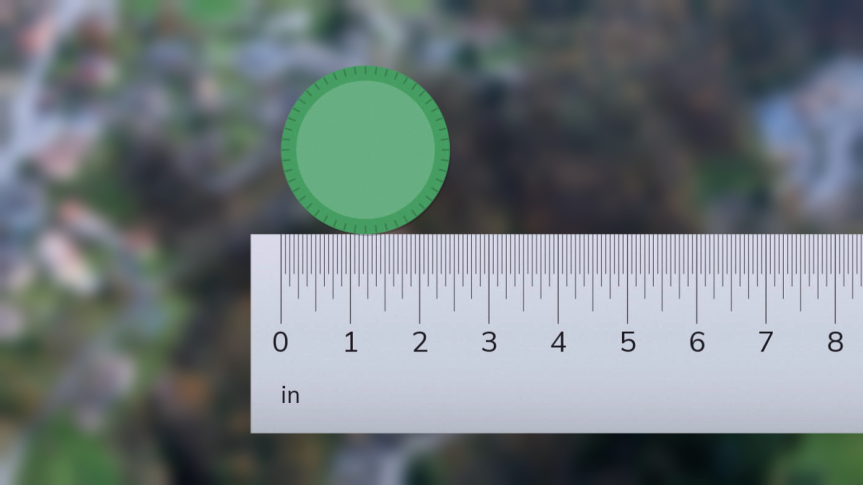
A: 2.4375 in
